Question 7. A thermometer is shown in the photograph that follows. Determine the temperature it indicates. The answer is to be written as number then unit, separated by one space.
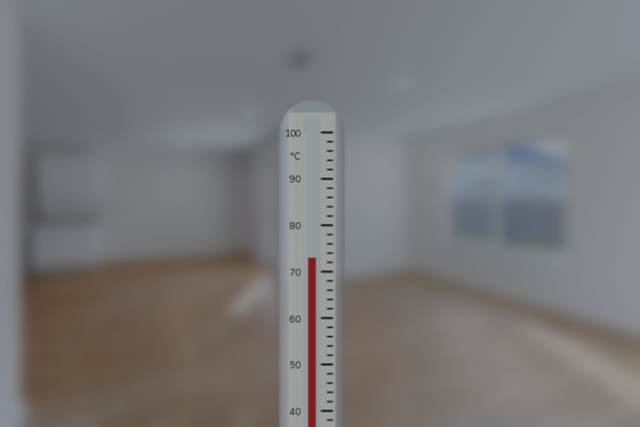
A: 73 °C
